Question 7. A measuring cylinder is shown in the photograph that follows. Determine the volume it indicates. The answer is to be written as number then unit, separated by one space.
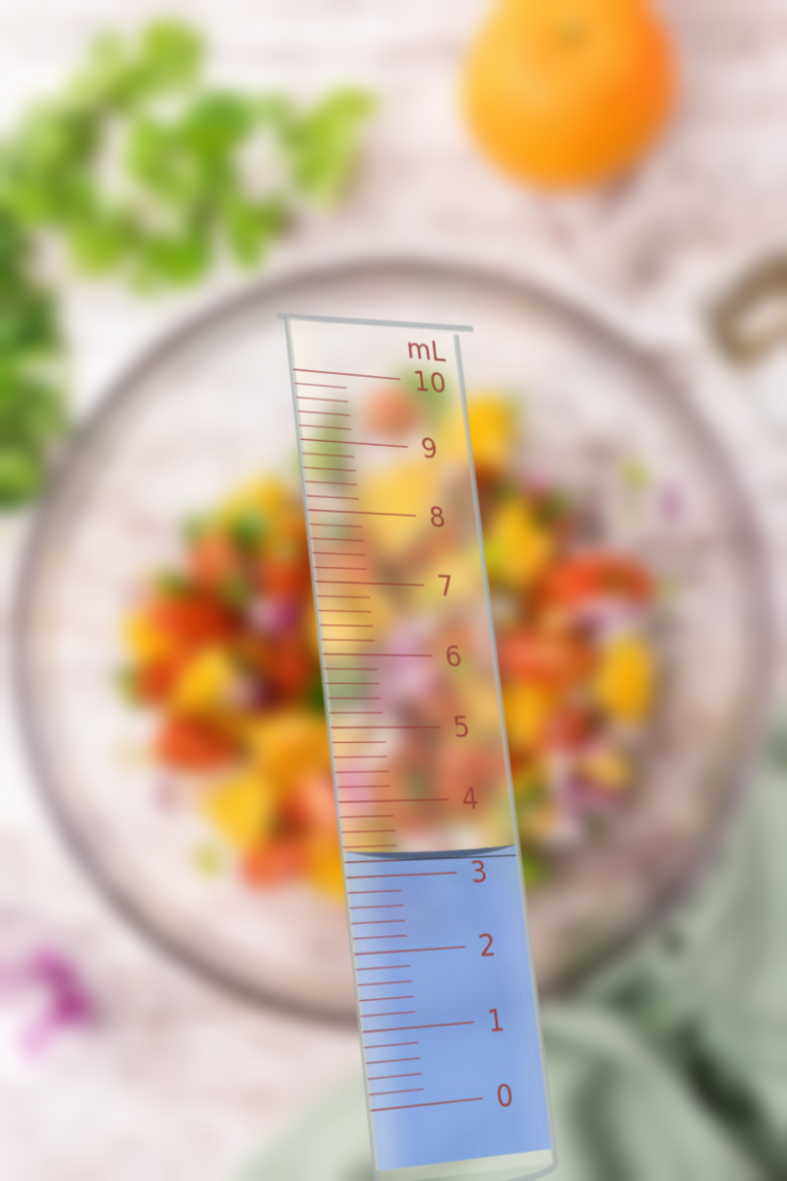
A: 3.2 mL
